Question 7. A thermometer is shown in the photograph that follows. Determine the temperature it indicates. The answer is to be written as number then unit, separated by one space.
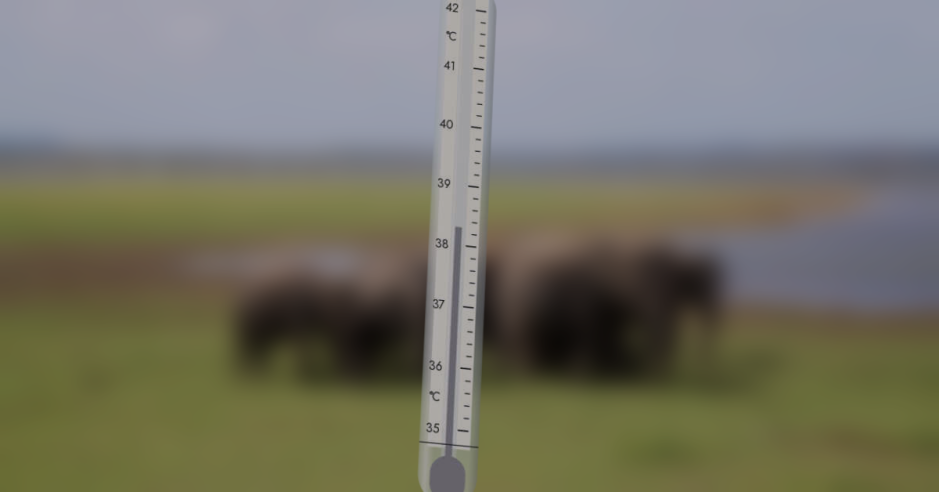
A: 38.3 °C
